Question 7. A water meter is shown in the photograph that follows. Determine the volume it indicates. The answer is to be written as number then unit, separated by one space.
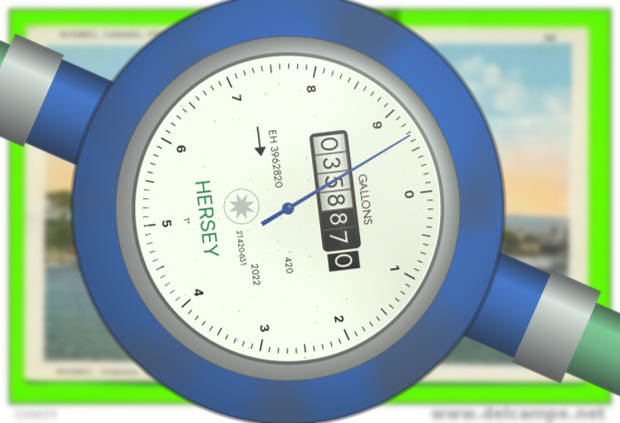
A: 358869.3 gal
